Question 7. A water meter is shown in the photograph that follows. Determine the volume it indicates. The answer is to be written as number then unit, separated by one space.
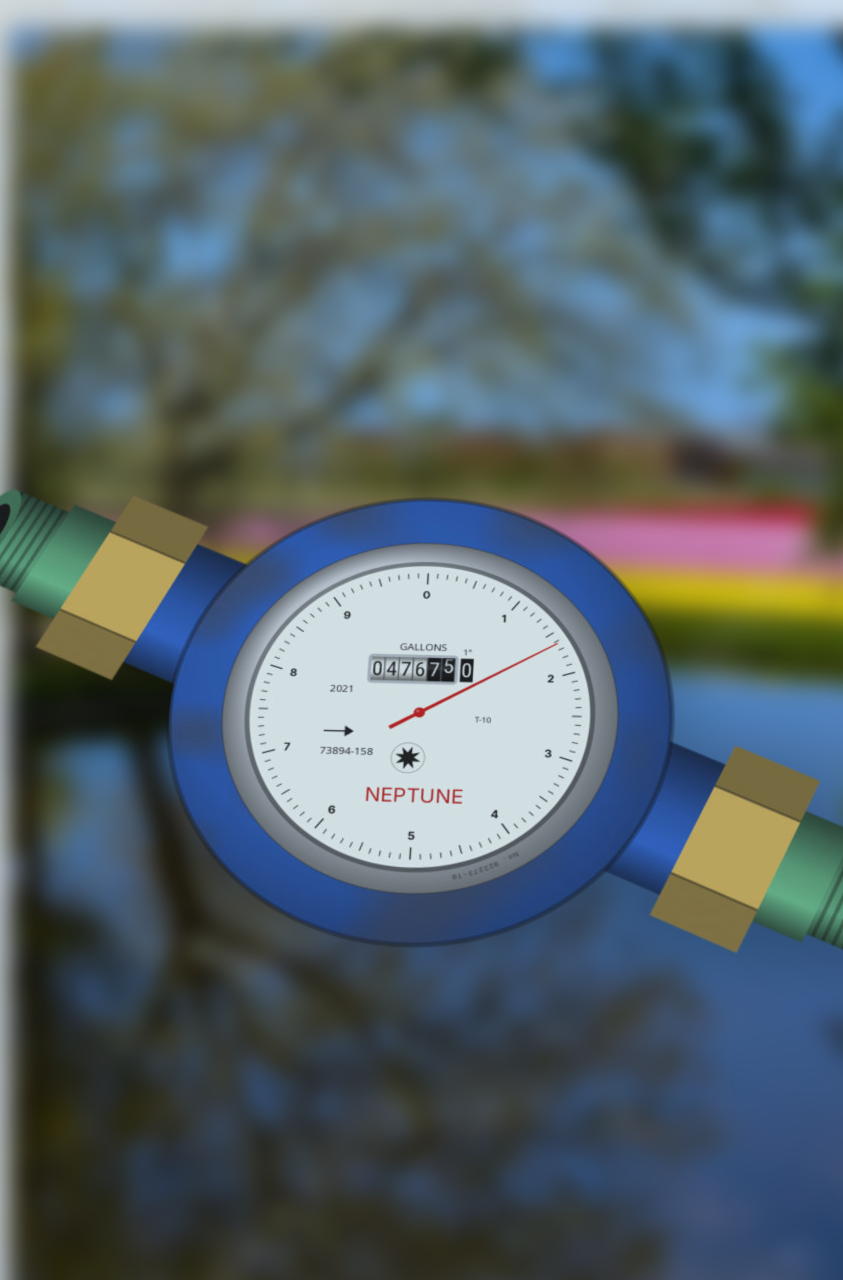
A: 476751.6 gal
